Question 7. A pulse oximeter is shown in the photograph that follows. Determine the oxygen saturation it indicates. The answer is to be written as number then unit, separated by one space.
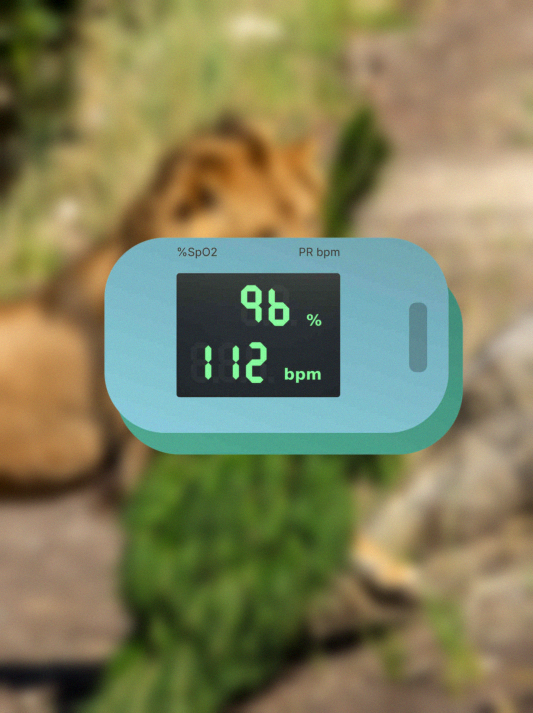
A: 96 %
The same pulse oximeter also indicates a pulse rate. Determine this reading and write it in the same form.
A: 112 bpm
